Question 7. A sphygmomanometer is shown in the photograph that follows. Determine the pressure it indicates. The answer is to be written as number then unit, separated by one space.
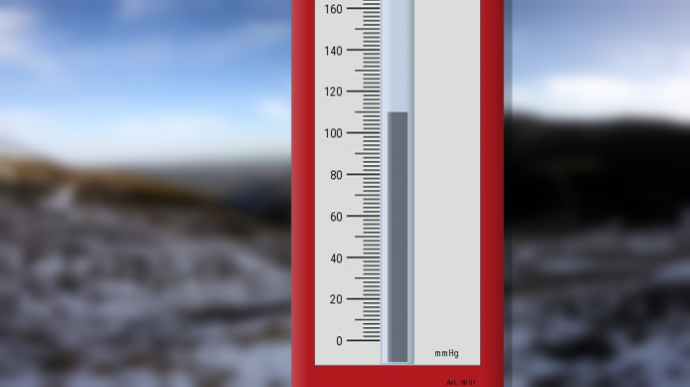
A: 110 mmHg
